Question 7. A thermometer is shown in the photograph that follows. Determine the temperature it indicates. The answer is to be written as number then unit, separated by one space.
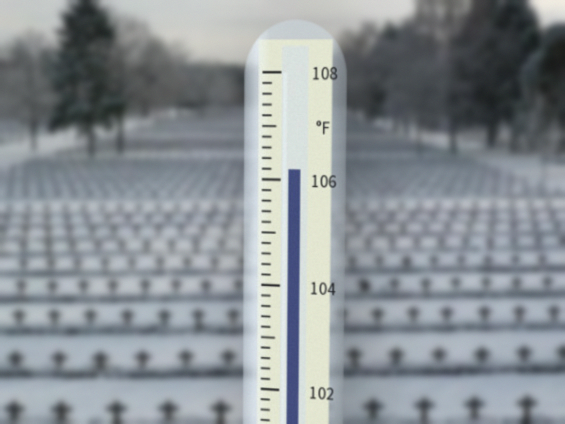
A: 106.2 °F
